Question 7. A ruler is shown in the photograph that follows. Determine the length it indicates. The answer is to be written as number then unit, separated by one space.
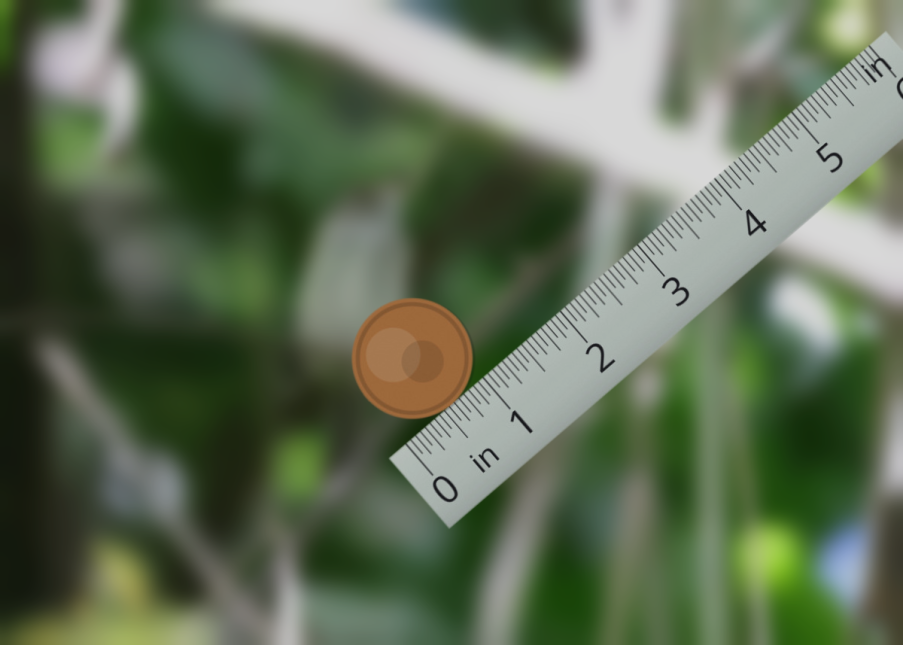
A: 1.1875 in
